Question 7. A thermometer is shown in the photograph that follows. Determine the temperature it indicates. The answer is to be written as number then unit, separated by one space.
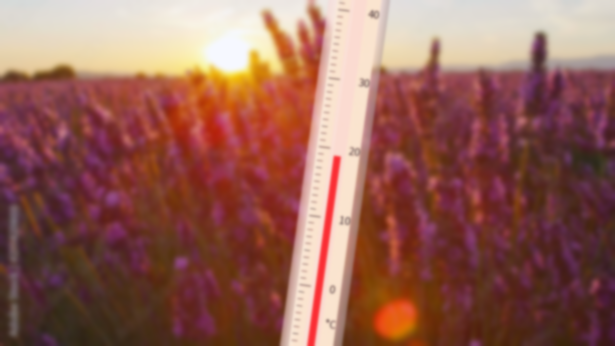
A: 19 °C
